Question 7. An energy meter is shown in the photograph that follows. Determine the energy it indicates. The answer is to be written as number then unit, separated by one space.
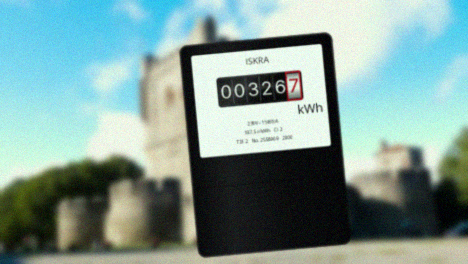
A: 326.7 kWh
